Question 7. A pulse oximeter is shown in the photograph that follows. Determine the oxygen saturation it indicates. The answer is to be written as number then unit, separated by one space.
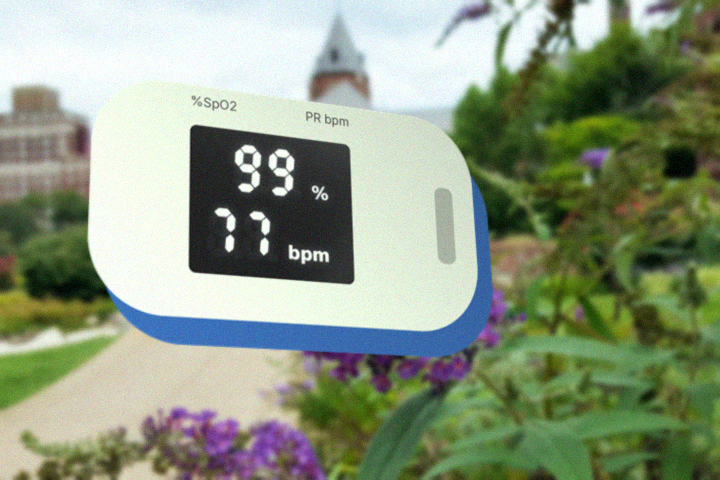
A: 99 %
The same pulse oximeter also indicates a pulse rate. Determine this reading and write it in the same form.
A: 77 bpm
